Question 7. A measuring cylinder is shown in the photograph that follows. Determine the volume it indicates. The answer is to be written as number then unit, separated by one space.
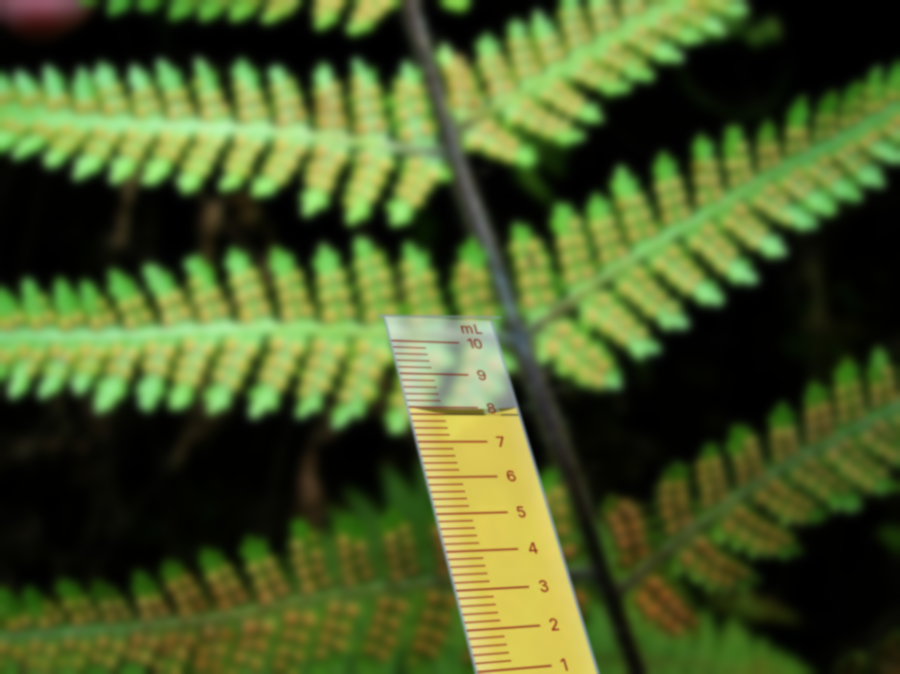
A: 7.8 mL
